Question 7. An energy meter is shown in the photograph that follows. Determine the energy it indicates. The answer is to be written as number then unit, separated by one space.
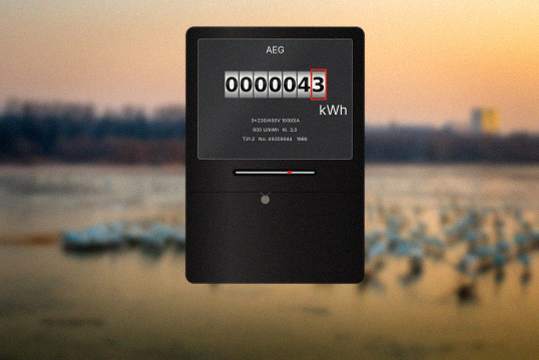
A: 4.3 kWh
